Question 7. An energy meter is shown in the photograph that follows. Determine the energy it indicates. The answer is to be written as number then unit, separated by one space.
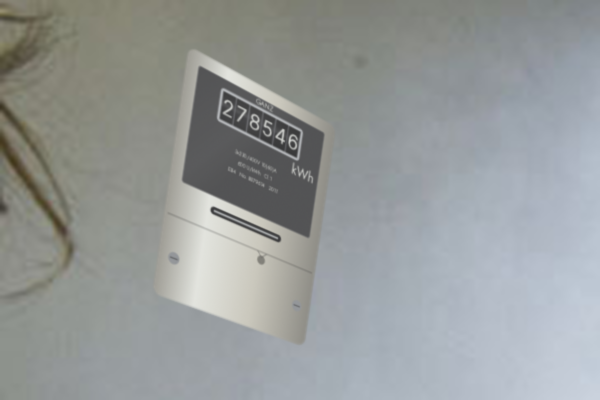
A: 278546 kWh
